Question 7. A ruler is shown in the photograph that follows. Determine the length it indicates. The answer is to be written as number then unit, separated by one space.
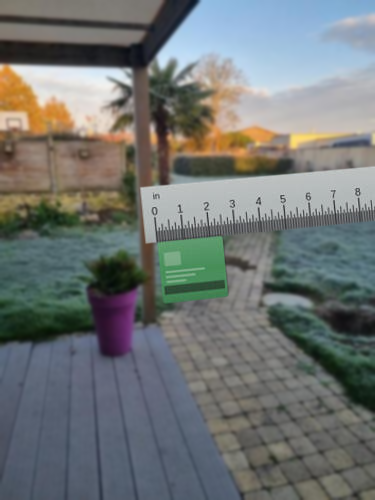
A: 2.5 in
